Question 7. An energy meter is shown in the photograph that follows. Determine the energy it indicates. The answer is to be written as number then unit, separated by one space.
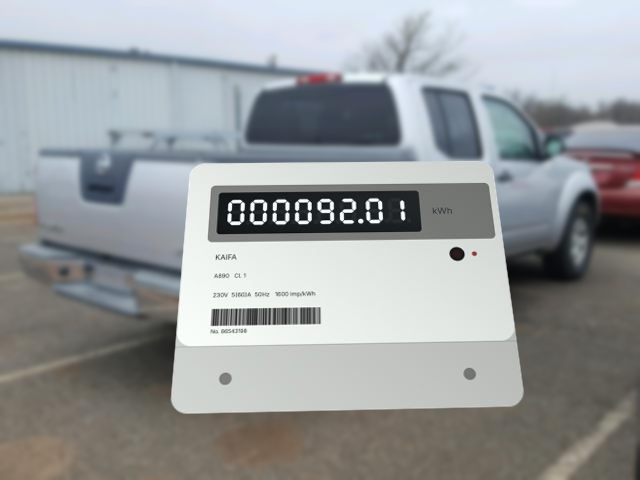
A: 92.01 kWh
